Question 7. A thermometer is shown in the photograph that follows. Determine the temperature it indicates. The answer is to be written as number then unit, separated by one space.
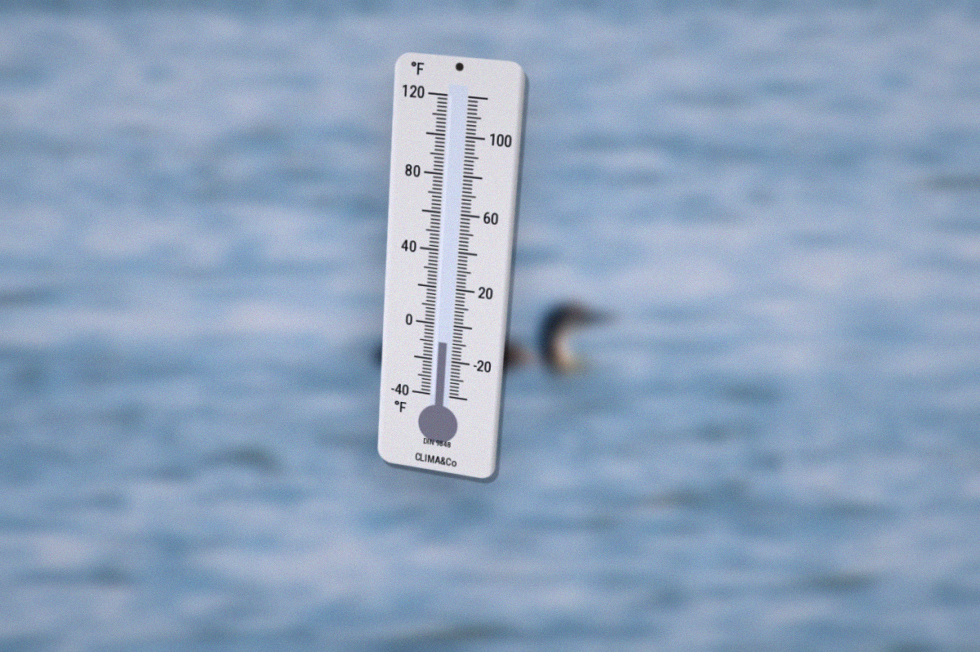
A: -10 °F
